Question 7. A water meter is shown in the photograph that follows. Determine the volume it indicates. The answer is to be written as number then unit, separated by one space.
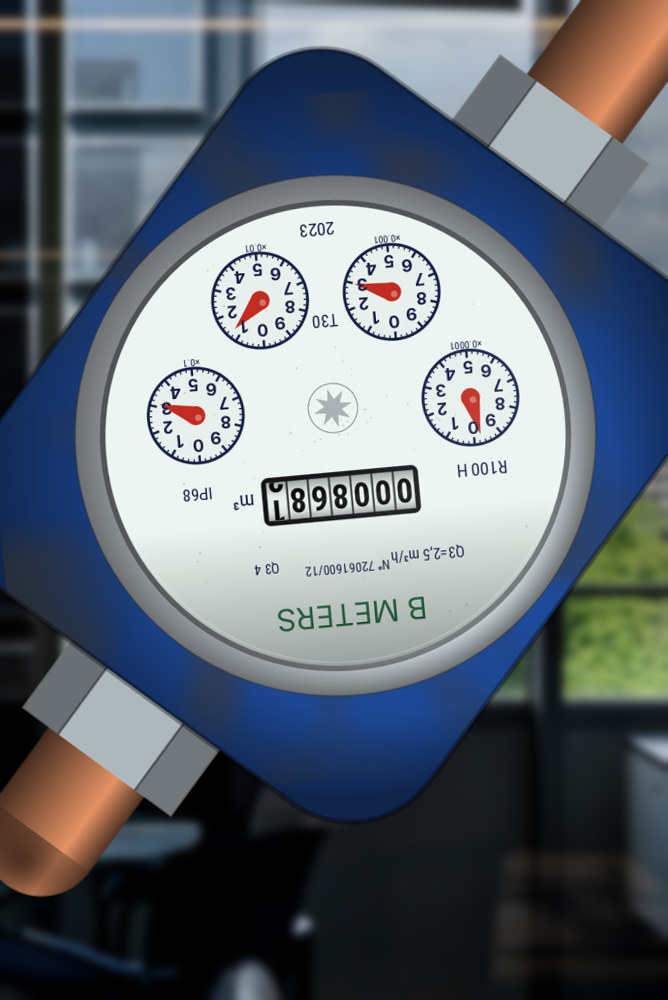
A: 8681.3129 m³
